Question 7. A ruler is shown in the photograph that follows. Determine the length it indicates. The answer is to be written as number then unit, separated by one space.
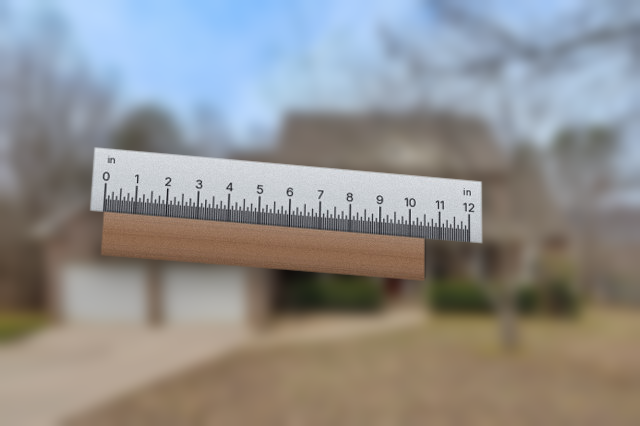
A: 10.5 in
